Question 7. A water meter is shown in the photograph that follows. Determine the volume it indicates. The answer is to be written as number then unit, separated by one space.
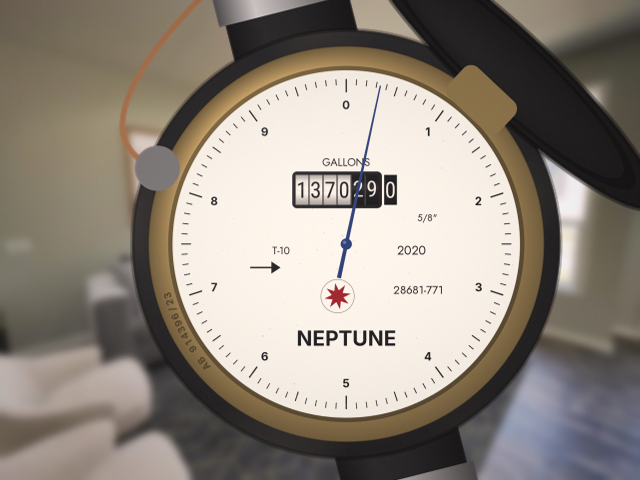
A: 1370290.3 gal
